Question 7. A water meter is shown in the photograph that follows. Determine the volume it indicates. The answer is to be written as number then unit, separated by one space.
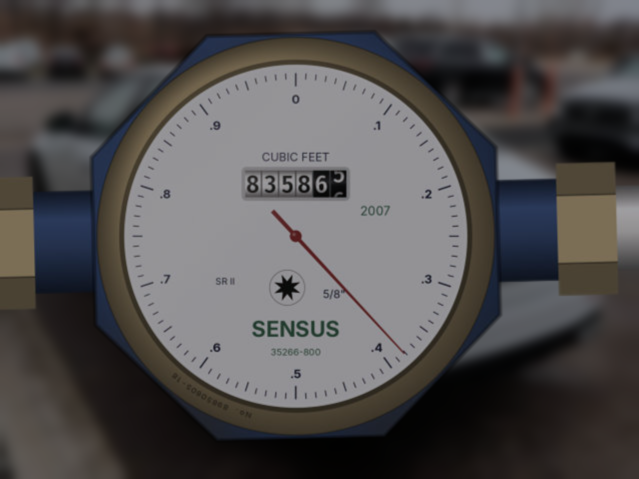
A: 835865.38 ft³
